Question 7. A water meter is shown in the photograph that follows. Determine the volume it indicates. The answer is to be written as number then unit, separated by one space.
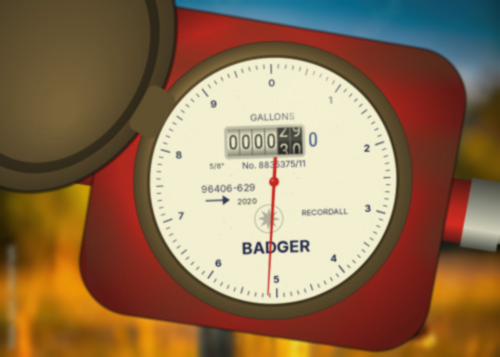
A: 295.1 gal
